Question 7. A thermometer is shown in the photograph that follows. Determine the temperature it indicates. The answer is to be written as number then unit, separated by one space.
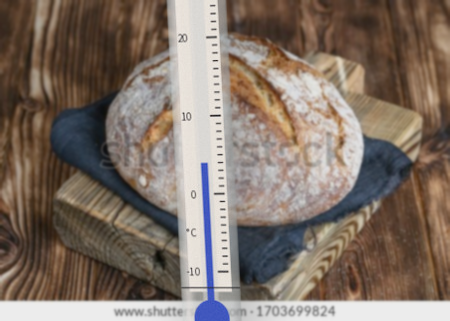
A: 4 °C
